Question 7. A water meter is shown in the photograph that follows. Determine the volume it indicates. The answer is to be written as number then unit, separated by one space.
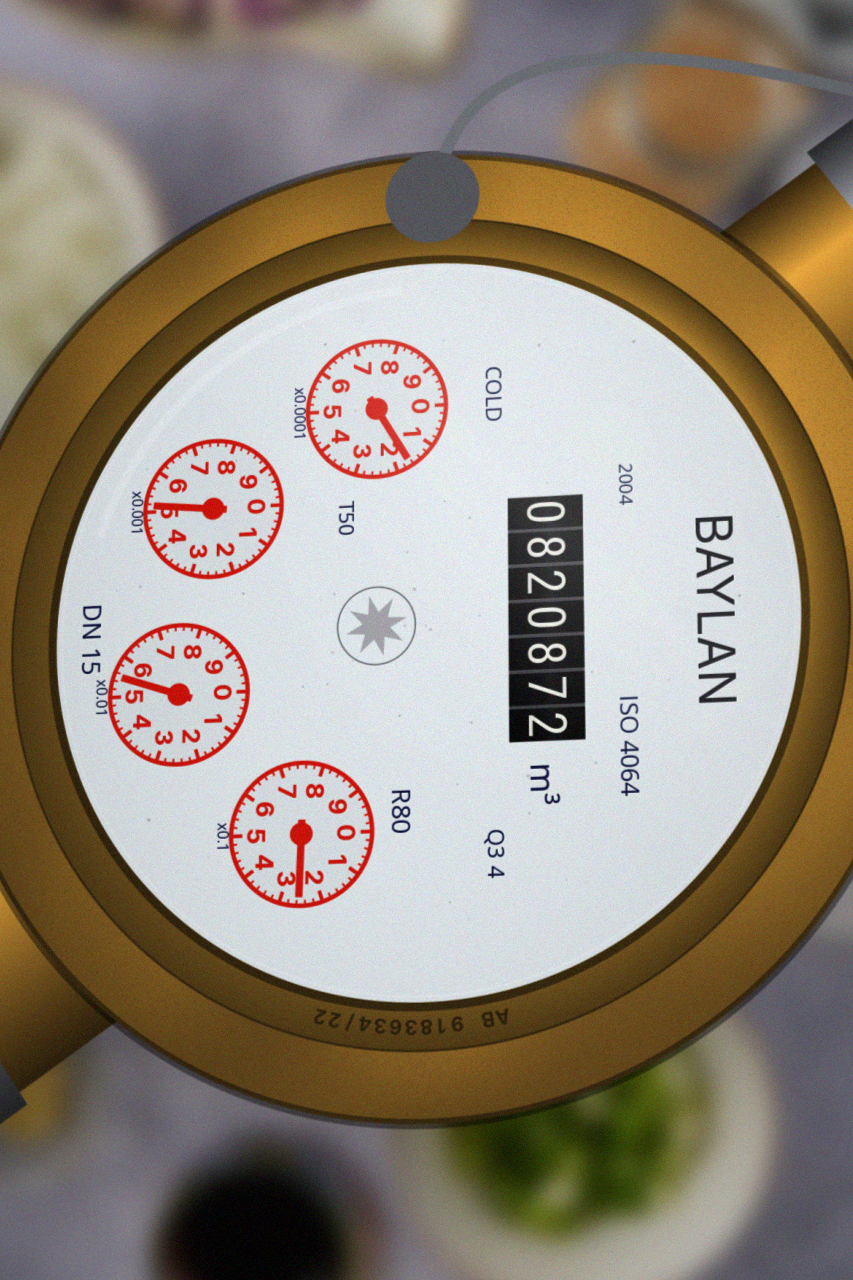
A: 820872.2551 m³
